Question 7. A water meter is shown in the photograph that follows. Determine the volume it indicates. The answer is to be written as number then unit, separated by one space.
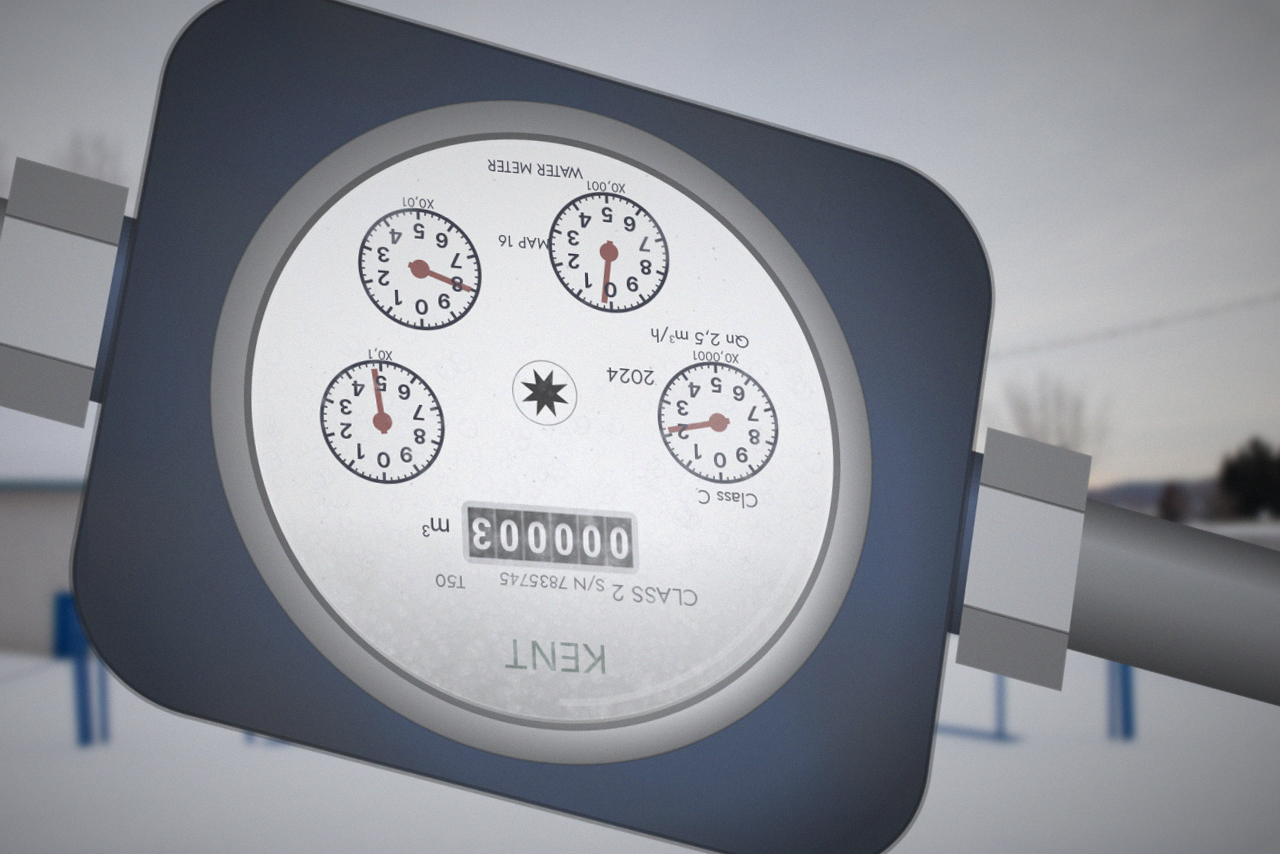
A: 3.4802 m³
